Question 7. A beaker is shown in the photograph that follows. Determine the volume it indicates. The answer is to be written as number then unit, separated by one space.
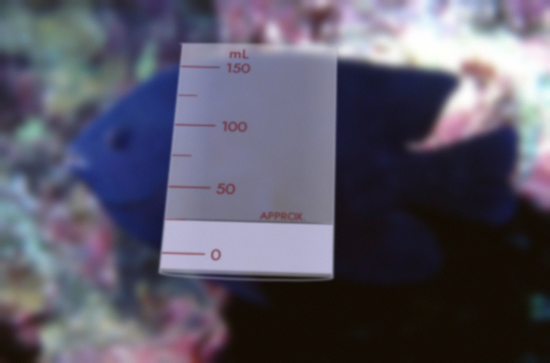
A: 25 mL
